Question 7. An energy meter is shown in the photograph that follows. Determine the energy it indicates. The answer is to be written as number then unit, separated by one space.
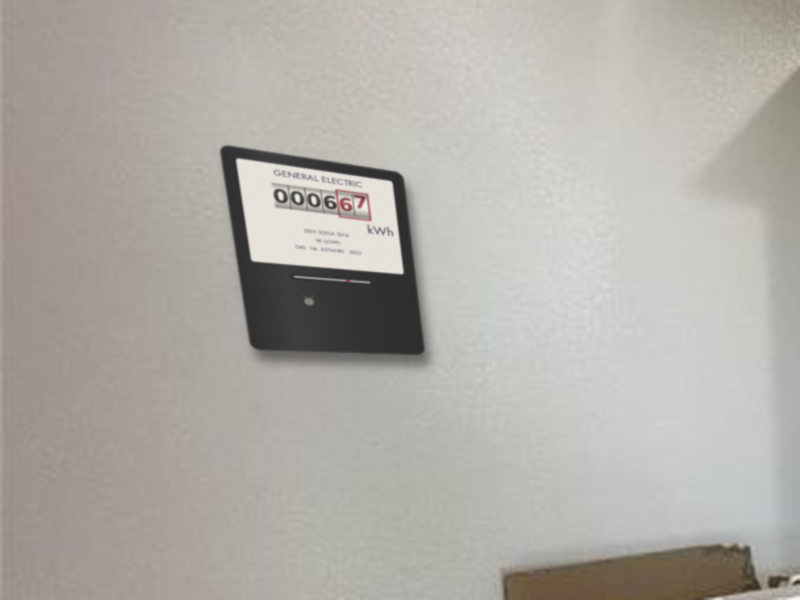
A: 6.67 kWh
